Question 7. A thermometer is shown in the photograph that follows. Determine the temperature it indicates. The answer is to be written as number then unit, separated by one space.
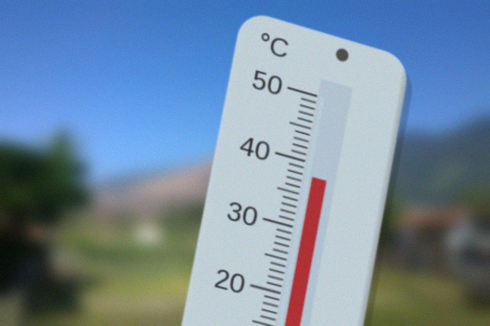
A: 38 °C
